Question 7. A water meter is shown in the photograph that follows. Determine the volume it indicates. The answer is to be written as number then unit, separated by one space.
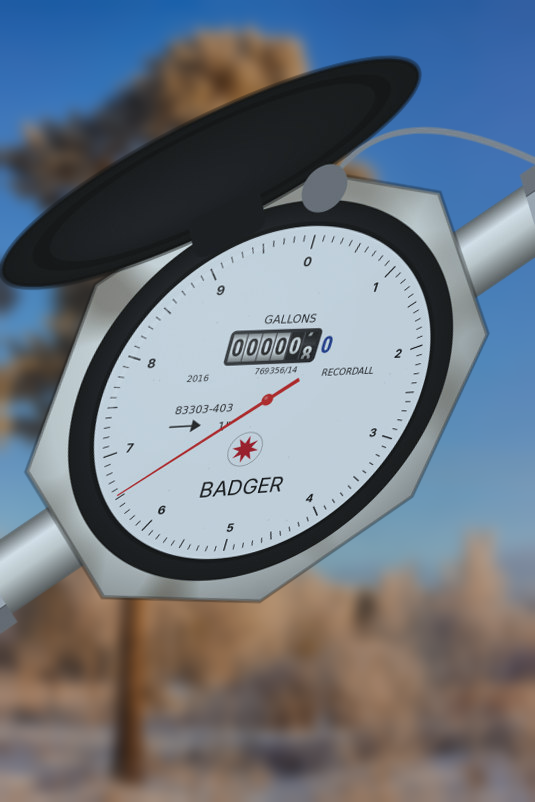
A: 76.5 gal
